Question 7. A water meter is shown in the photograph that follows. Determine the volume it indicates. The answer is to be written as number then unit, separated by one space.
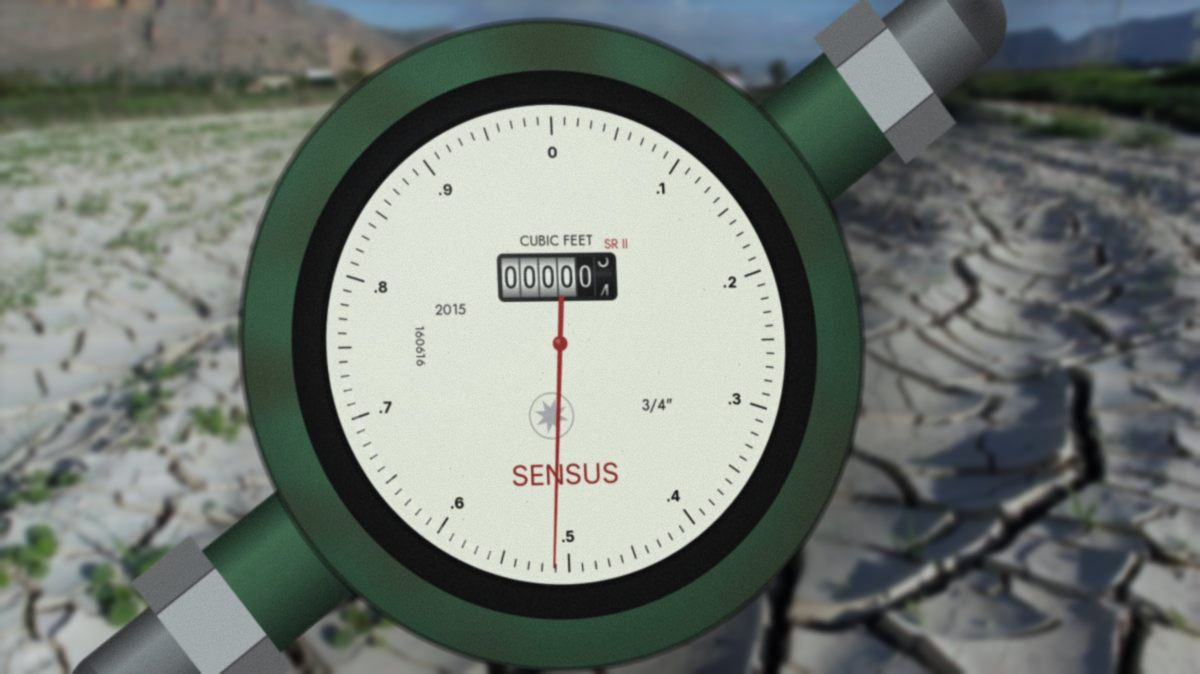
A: 3.51 ft³
